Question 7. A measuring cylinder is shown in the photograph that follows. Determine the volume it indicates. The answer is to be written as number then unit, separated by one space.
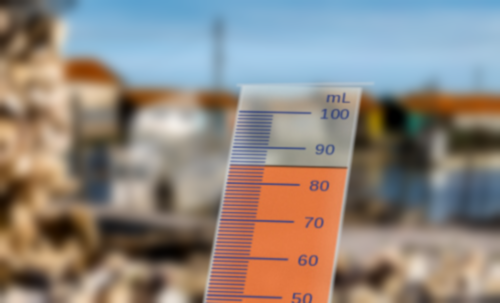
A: 85 mL
